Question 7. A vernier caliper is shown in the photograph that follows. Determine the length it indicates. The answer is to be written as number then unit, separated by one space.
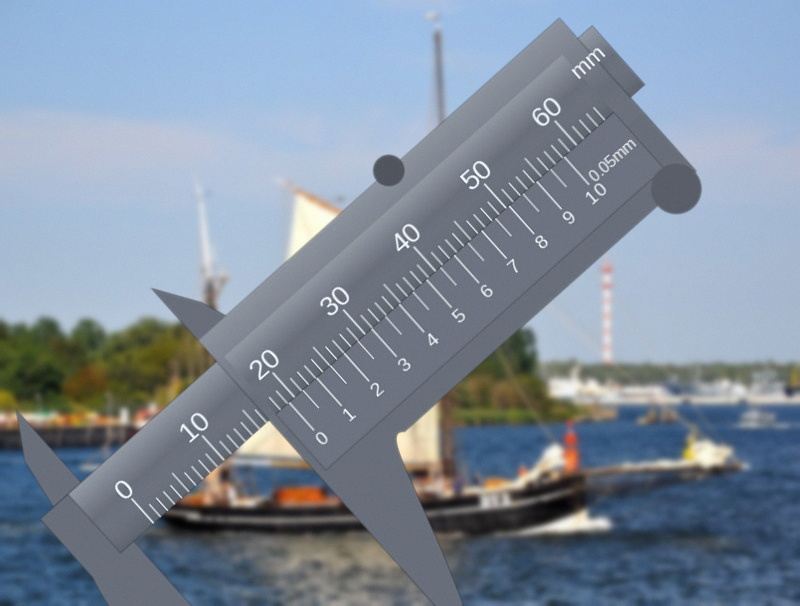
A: 19.2 mm
